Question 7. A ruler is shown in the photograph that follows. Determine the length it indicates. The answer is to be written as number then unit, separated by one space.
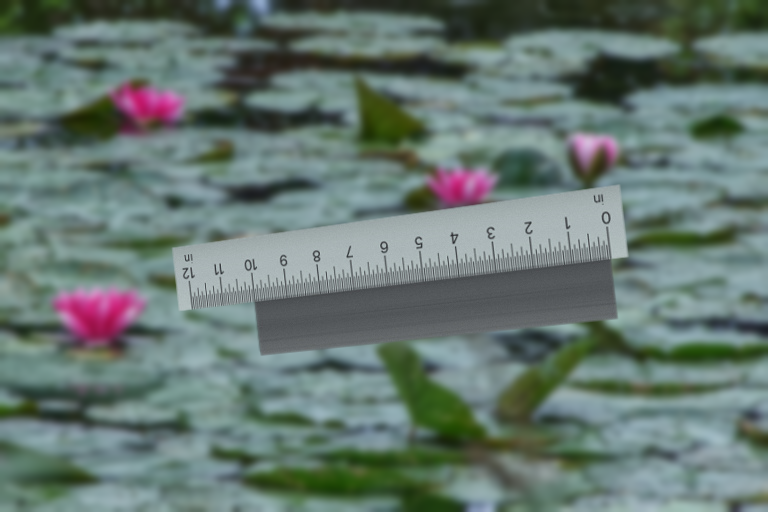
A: 10 in
